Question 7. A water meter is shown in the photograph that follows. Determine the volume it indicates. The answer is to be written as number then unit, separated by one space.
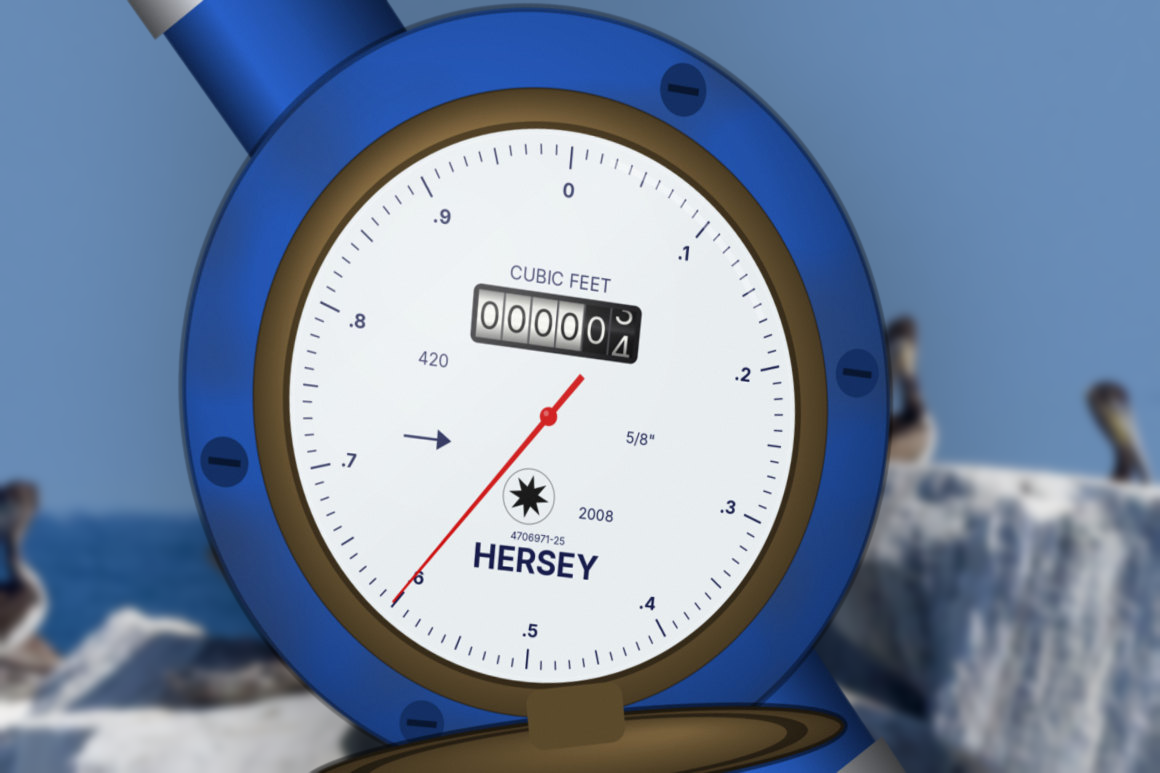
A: 3.60 ft³
